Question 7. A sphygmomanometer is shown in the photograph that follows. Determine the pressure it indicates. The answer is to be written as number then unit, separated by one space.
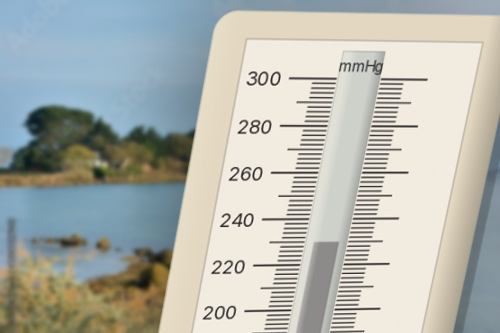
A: 230 mmHg
